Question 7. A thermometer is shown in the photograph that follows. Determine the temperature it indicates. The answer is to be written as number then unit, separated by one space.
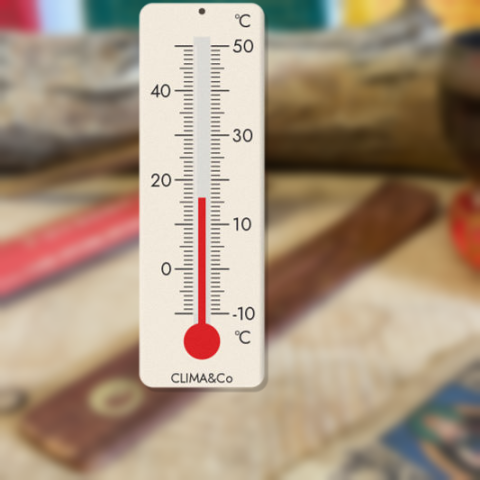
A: 16 °C
